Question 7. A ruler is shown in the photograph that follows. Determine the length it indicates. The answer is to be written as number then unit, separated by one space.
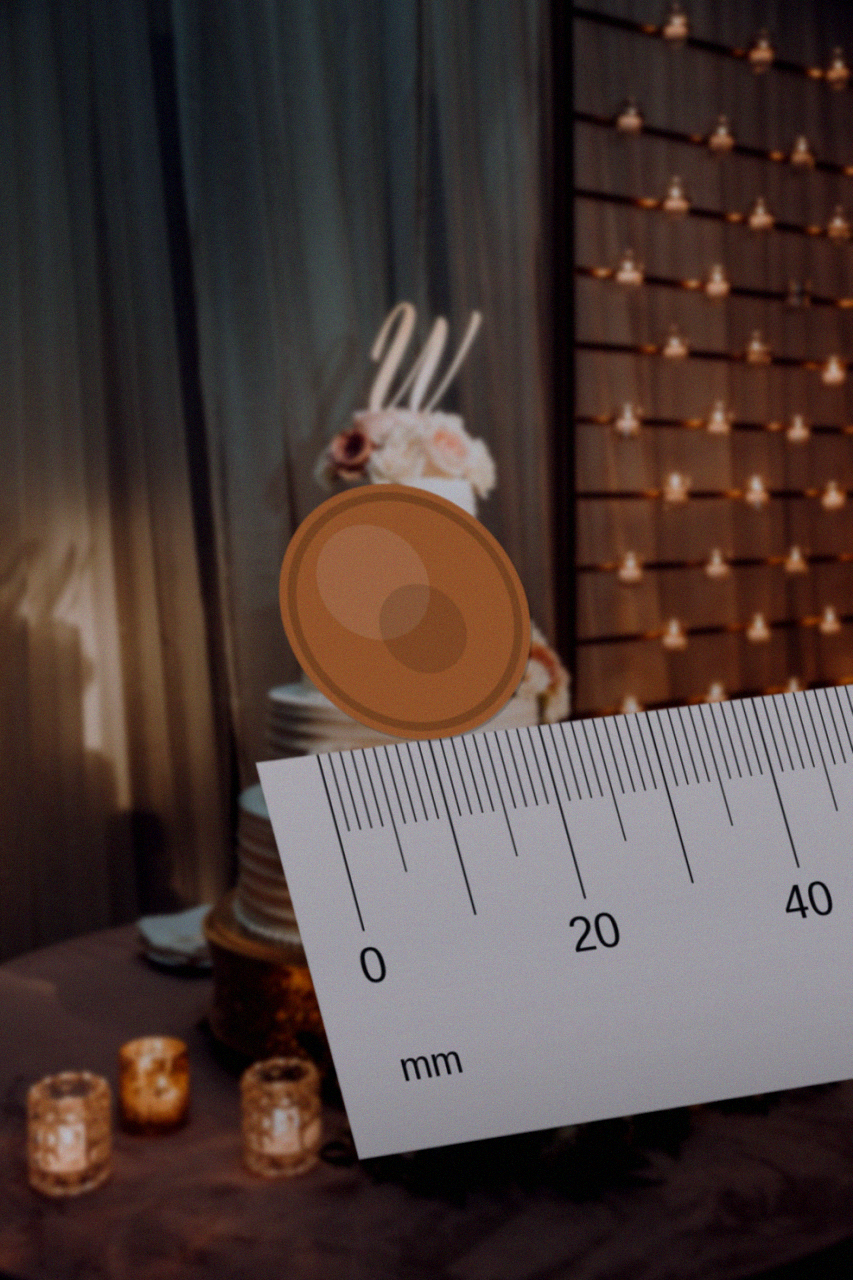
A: 22 mm
